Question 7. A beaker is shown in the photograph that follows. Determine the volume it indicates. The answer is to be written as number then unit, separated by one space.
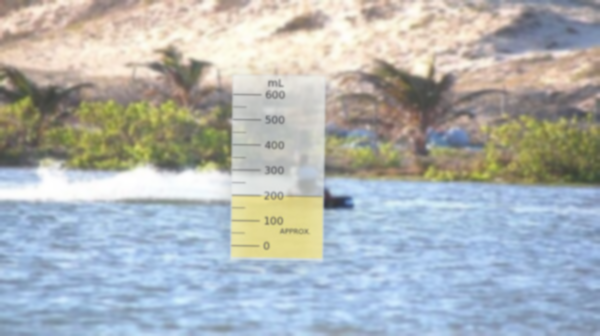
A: 200 mL
